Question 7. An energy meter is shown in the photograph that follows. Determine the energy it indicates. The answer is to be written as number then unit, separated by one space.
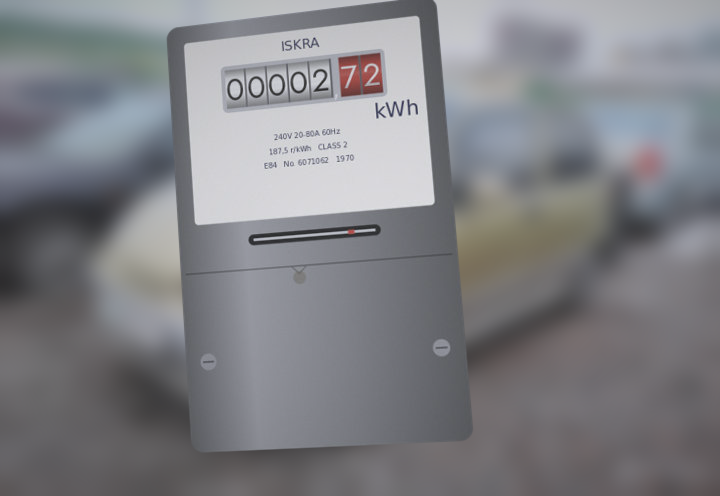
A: 2.72 kWh
